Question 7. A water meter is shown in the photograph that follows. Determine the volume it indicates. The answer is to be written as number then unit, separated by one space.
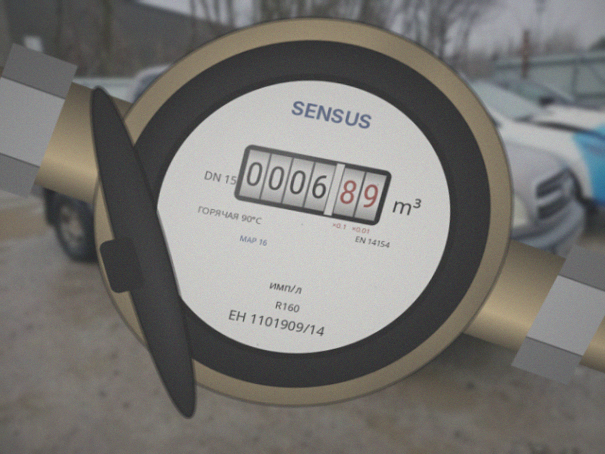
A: 6.89 m³
